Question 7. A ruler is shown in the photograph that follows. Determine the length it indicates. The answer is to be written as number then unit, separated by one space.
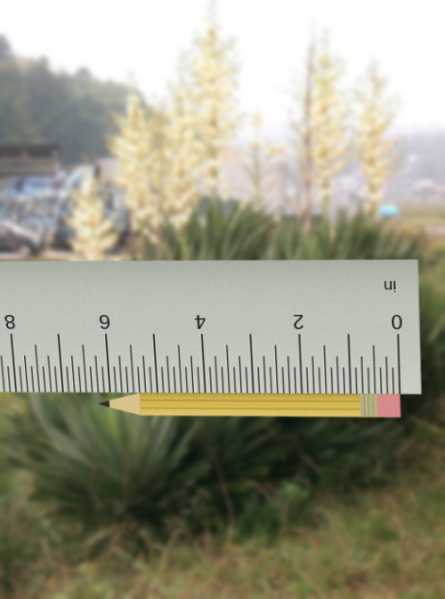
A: 6.25 in
